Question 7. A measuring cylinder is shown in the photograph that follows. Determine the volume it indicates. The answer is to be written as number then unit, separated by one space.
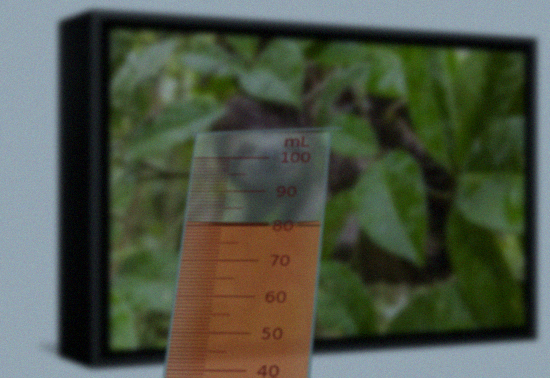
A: 80 mL
